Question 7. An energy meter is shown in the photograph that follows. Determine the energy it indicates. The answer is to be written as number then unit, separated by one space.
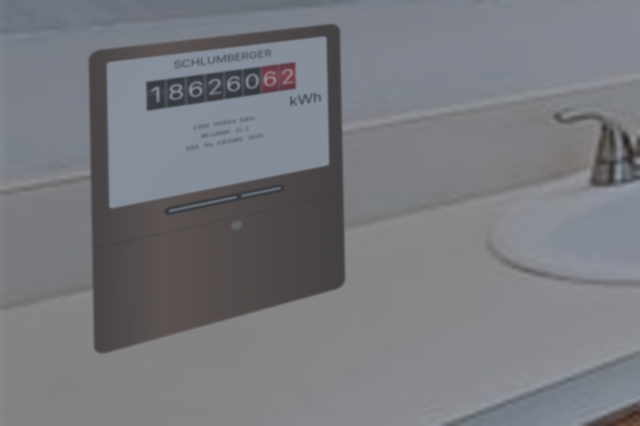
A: 186260.62 kWh
